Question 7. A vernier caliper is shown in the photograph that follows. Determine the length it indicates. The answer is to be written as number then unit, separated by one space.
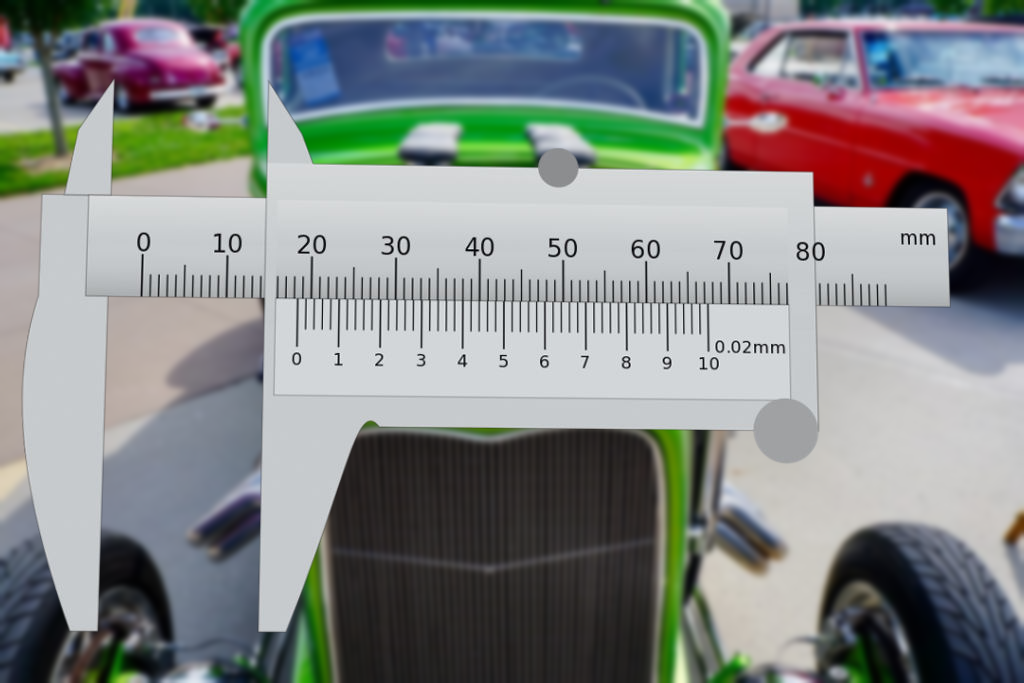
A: 18.4 mm
